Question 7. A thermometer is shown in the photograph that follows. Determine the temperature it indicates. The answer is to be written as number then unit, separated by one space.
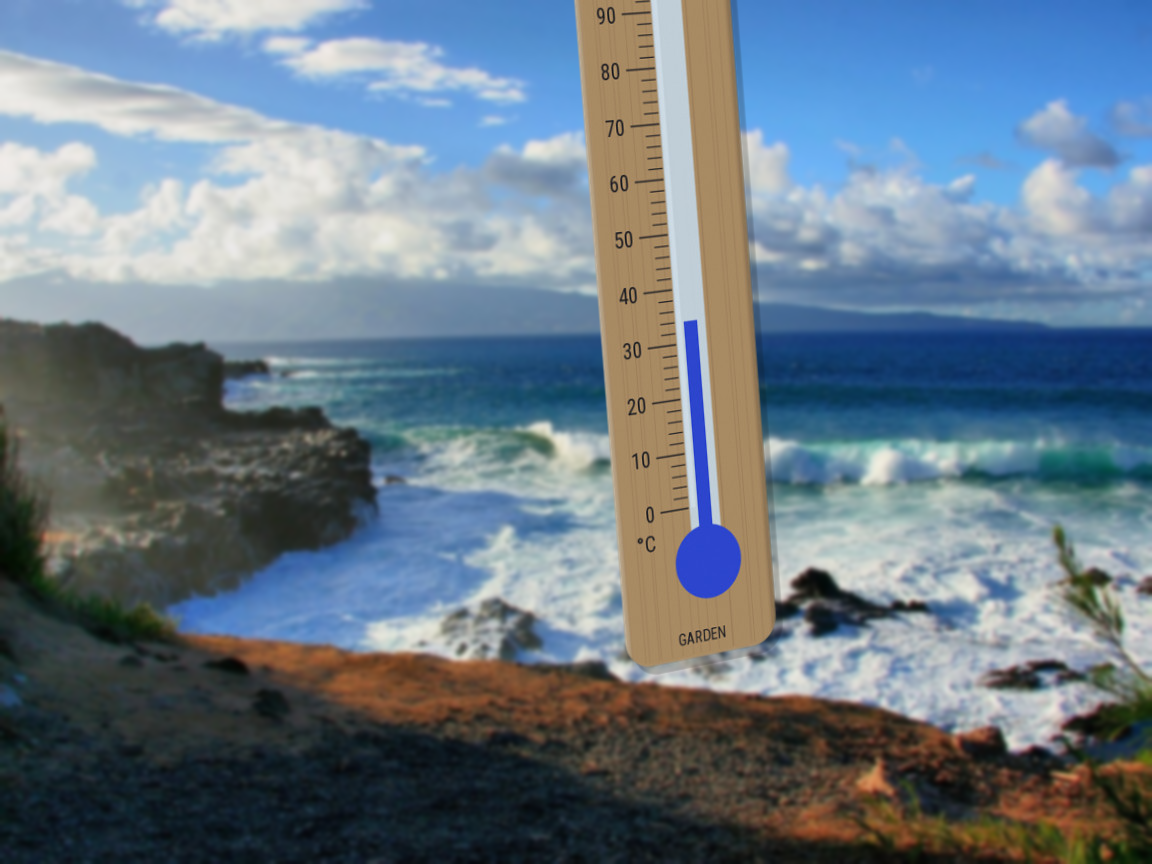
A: 34 °C
